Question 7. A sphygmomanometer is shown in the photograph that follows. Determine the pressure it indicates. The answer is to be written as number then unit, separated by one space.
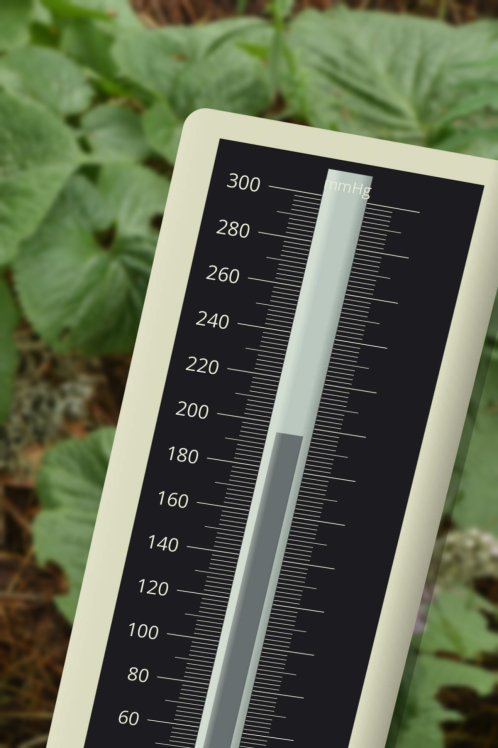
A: 196 mmHg
